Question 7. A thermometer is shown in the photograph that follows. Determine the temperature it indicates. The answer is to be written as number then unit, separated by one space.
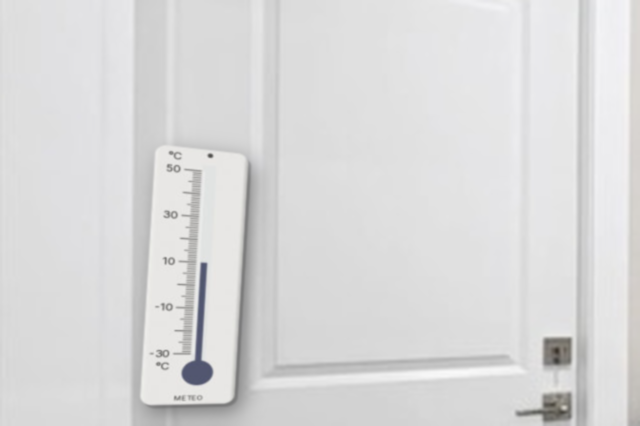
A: 10 °C
